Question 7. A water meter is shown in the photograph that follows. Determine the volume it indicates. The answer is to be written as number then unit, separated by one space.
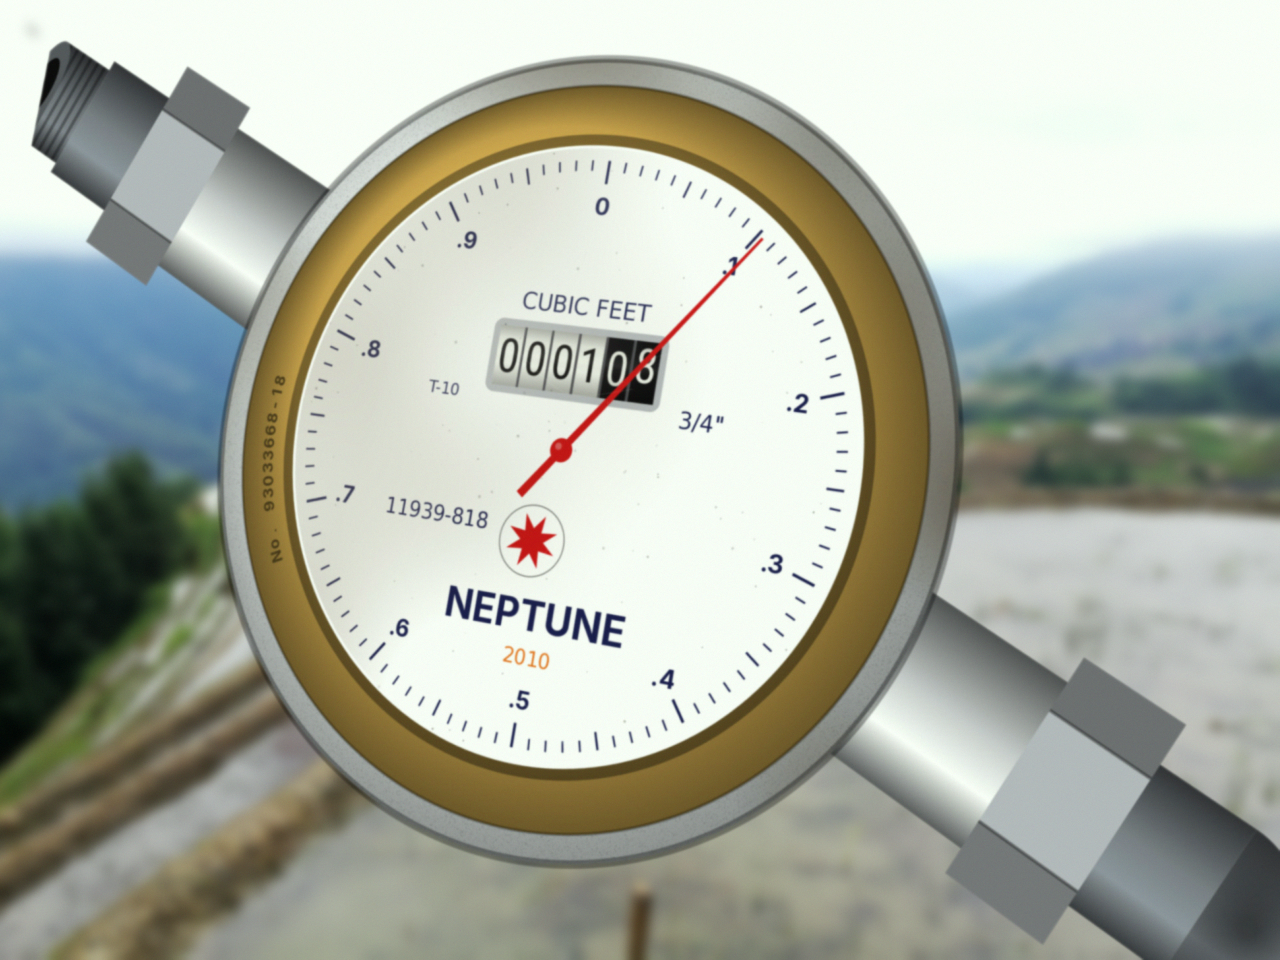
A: 108.10 ft³
